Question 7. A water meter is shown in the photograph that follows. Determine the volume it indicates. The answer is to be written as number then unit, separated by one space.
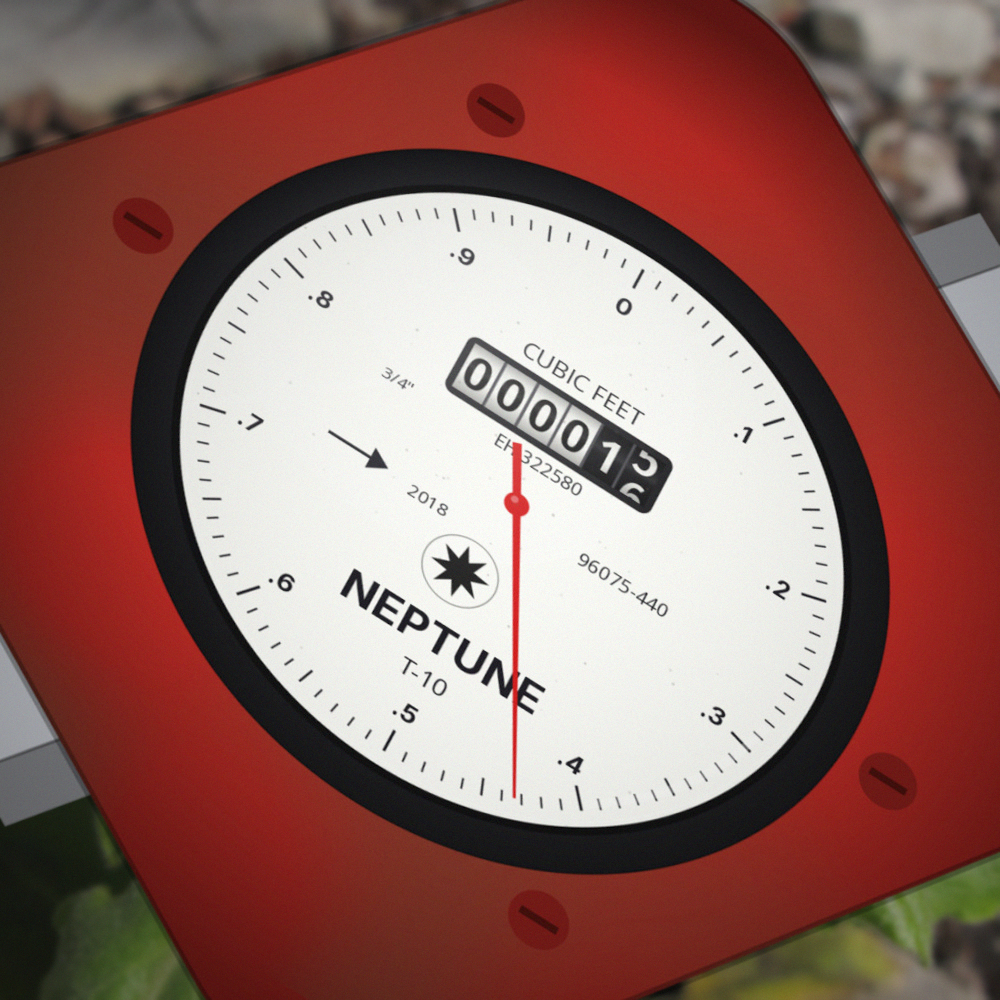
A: 15.43 ft³
